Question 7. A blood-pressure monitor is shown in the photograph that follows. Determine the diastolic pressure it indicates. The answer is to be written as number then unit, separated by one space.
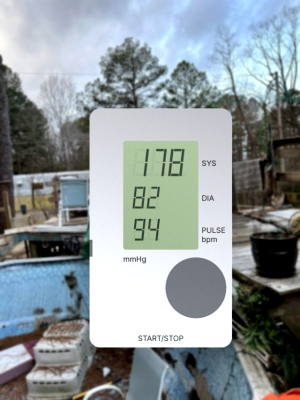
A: 82 mmHg
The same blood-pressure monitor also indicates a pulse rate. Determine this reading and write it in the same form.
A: 94 bpm
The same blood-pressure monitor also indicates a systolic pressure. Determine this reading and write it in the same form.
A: 178 mmHg
